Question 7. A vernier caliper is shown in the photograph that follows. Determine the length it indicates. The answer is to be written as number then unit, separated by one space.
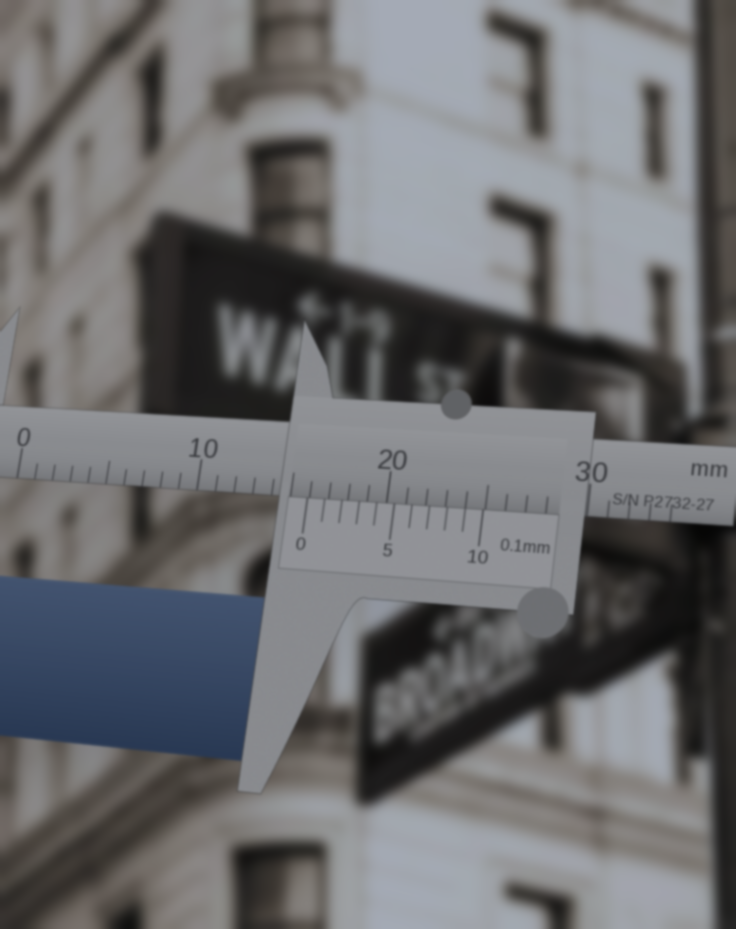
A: 15.9 mm
